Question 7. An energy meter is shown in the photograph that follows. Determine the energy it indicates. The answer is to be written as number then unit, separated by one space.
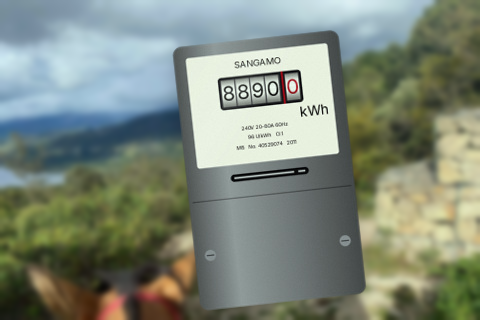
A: 8890.0 kWh
